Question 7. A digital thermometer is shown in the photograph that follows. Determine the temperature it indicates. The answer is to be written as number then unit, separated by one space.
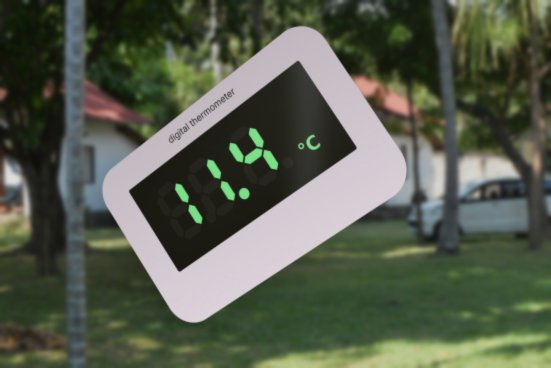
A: 11.4 °C
